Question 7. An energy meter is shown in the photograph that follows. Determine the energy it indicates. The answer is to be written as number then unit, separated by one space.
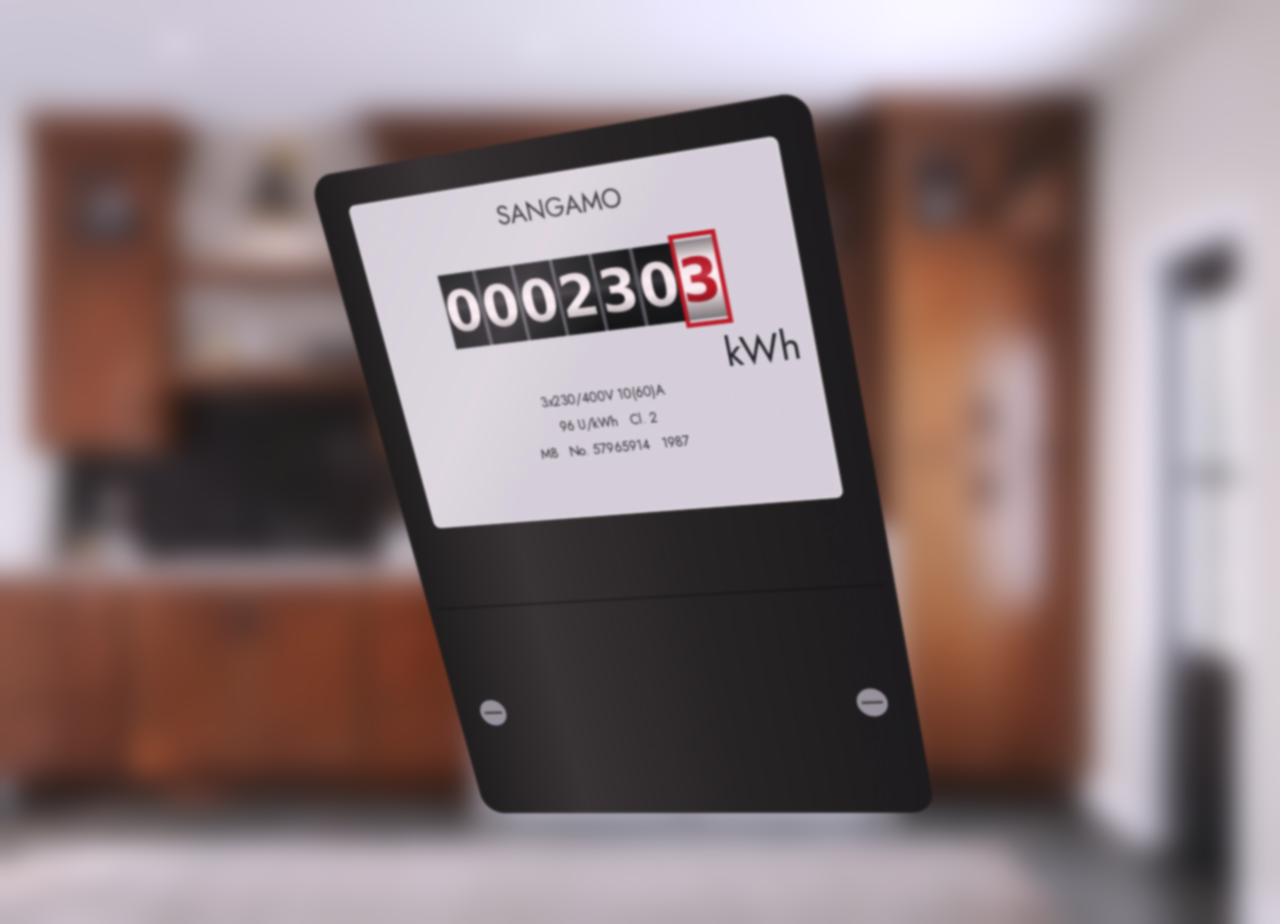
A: 230.3 kWh
